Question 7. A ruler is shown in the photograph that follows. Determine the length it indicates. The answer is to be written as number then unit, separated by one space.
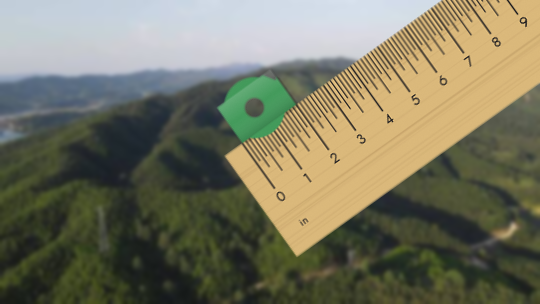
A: 2 in
